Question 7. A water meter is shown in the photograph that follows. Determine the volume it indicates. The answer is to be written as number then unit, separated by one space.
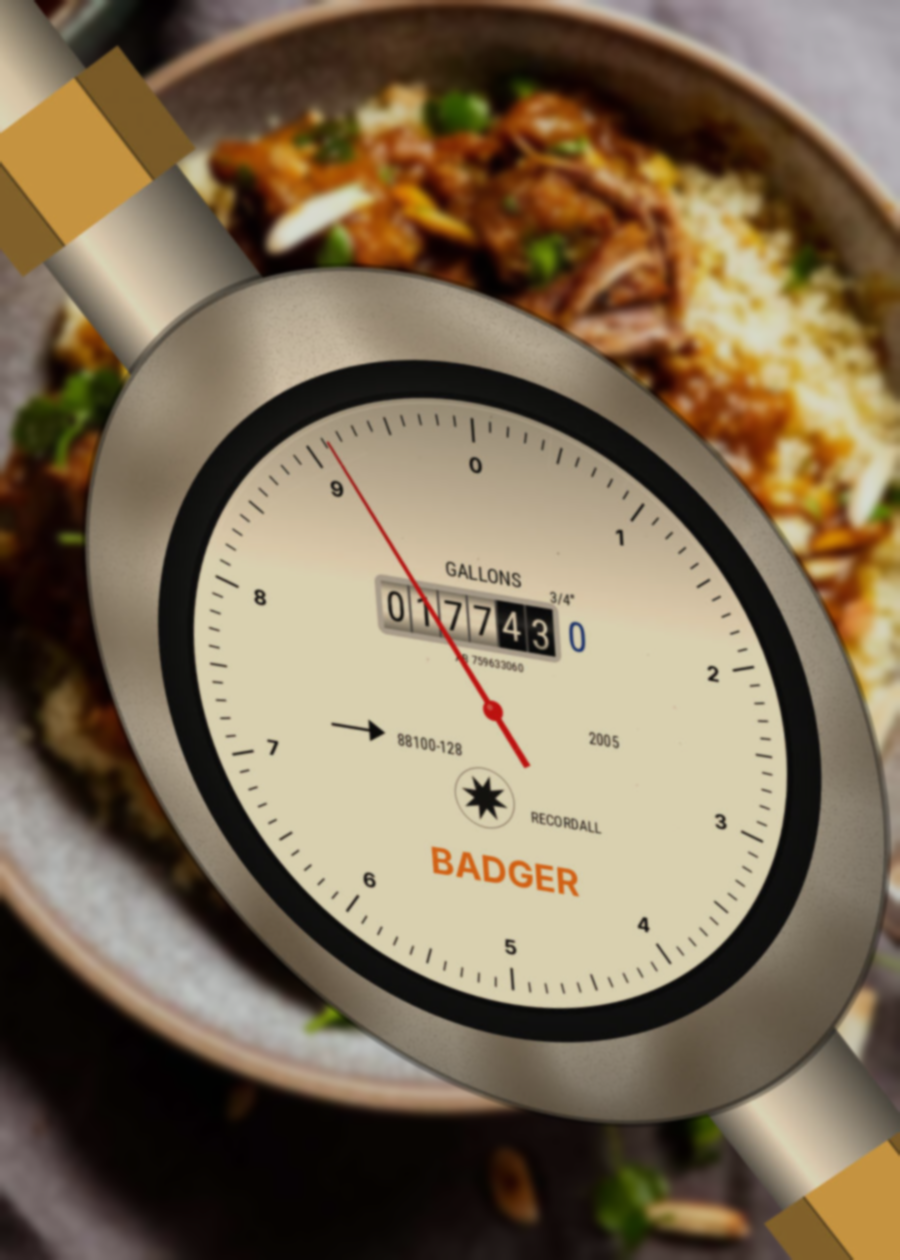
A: 177429.1 gal
